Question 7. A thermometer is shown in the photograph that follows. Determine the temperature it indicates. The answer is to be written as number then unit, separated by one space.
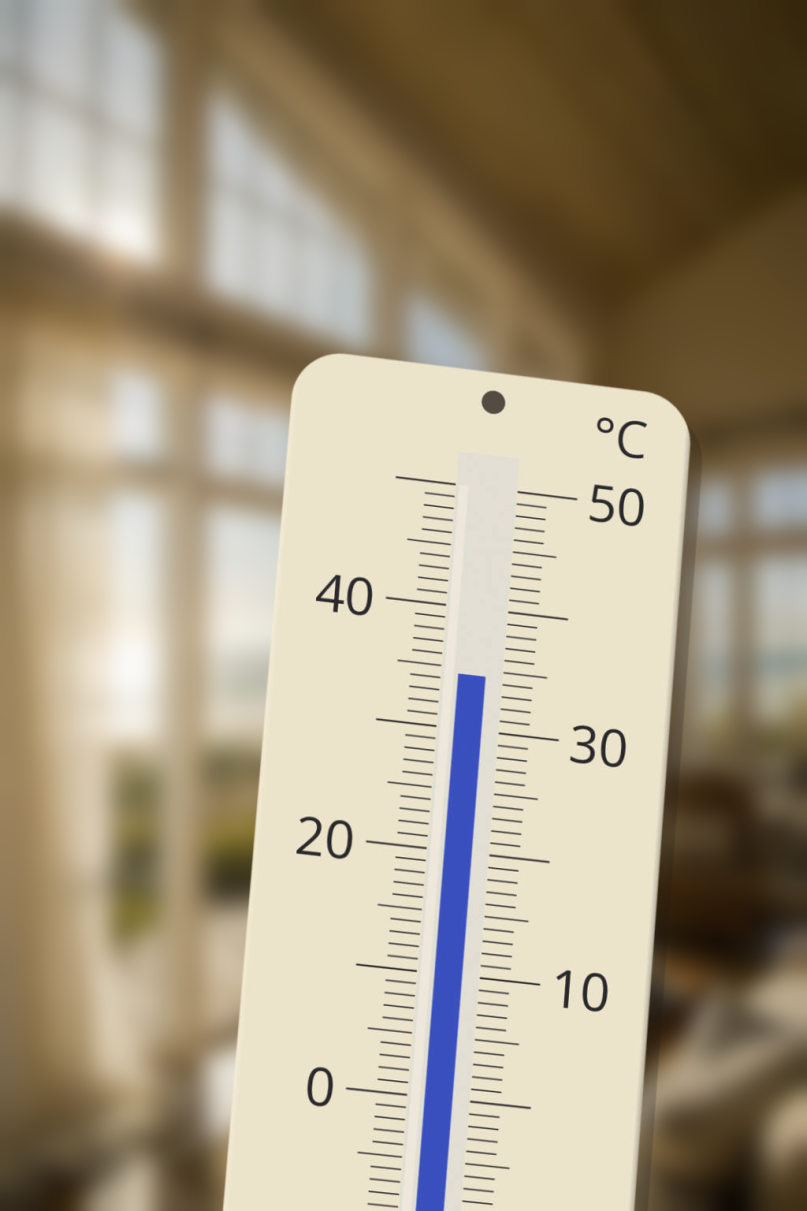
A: 34.5 °C
